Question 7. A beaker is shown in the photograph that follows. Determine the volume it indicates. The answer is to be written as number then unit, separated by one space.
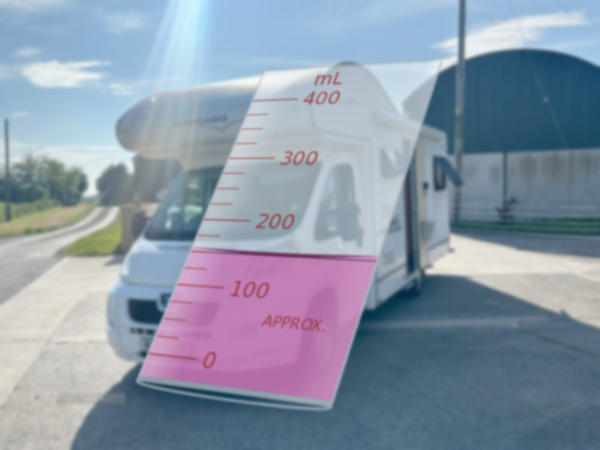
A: 150 mL
